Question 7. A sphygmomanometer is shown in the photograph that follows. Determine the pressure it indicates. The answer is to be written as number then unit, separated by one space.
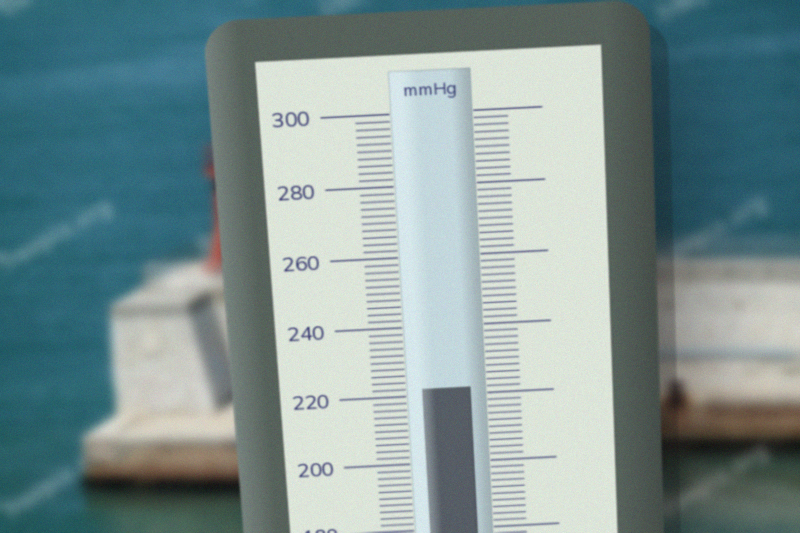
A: 222 mmHg
